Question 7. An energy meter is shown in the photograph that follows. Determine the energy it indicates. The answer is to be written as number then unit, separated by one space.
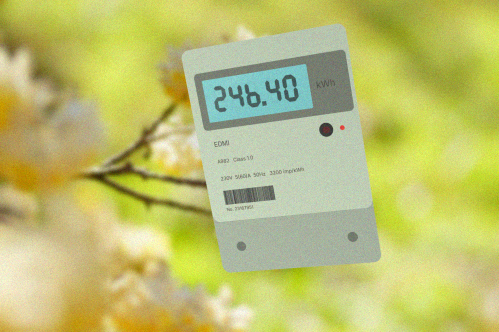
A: 246.40 kWh
